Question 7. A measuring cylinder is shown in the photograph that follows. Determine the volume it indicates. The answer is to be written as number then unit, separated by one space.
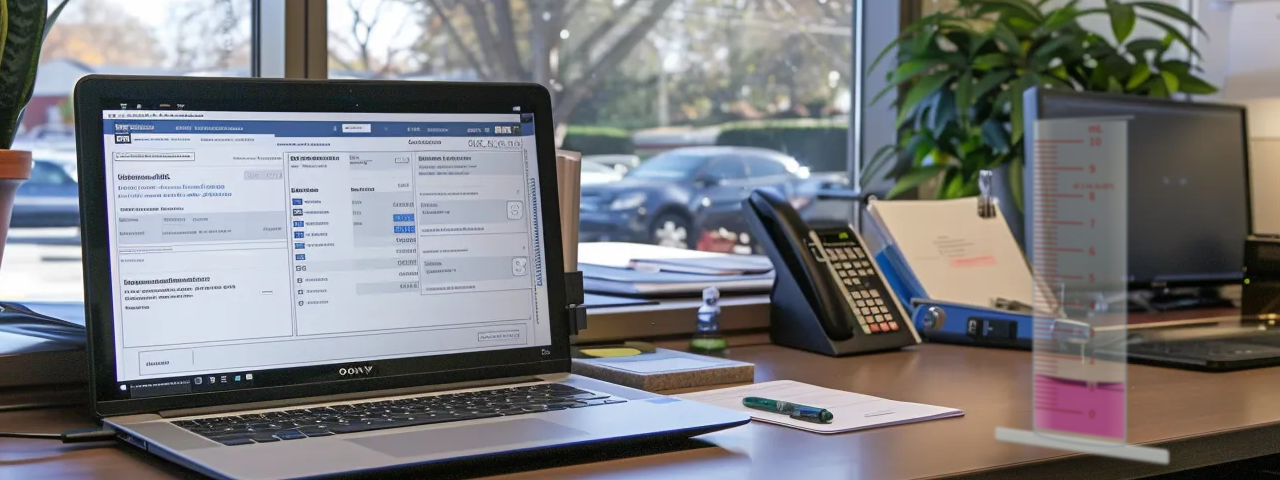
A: 1 mL
